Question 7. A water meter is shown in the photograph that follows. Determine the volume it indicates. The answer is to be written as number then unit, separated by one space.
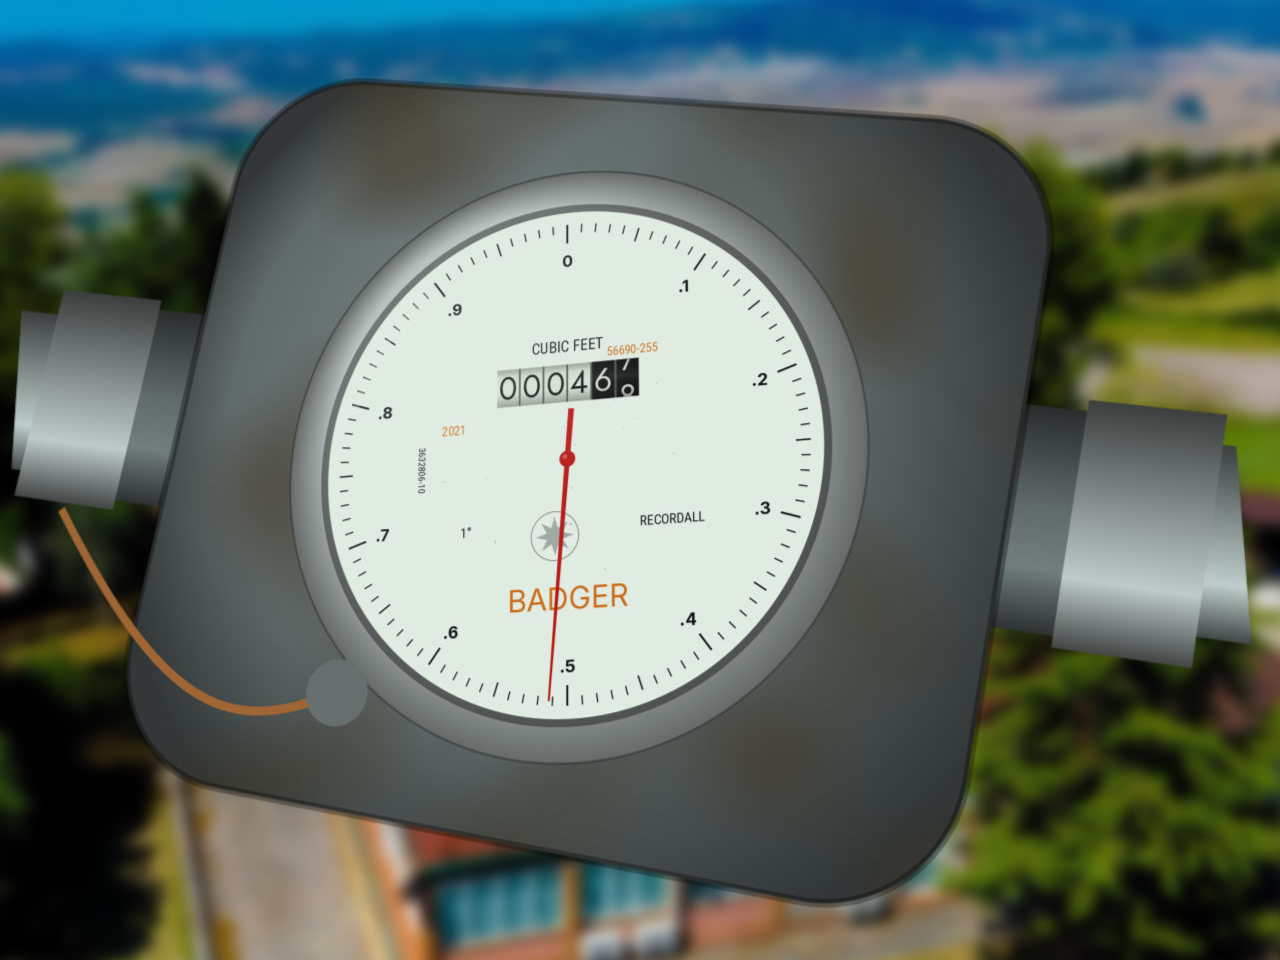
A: 467.51 ft³
